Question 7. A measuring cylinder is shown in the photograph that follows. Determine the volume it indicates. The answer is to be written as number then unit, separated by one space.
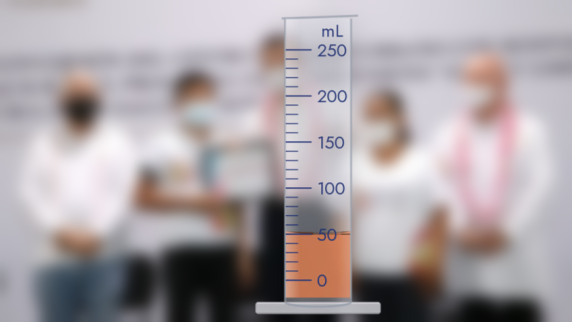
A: 50 mL
